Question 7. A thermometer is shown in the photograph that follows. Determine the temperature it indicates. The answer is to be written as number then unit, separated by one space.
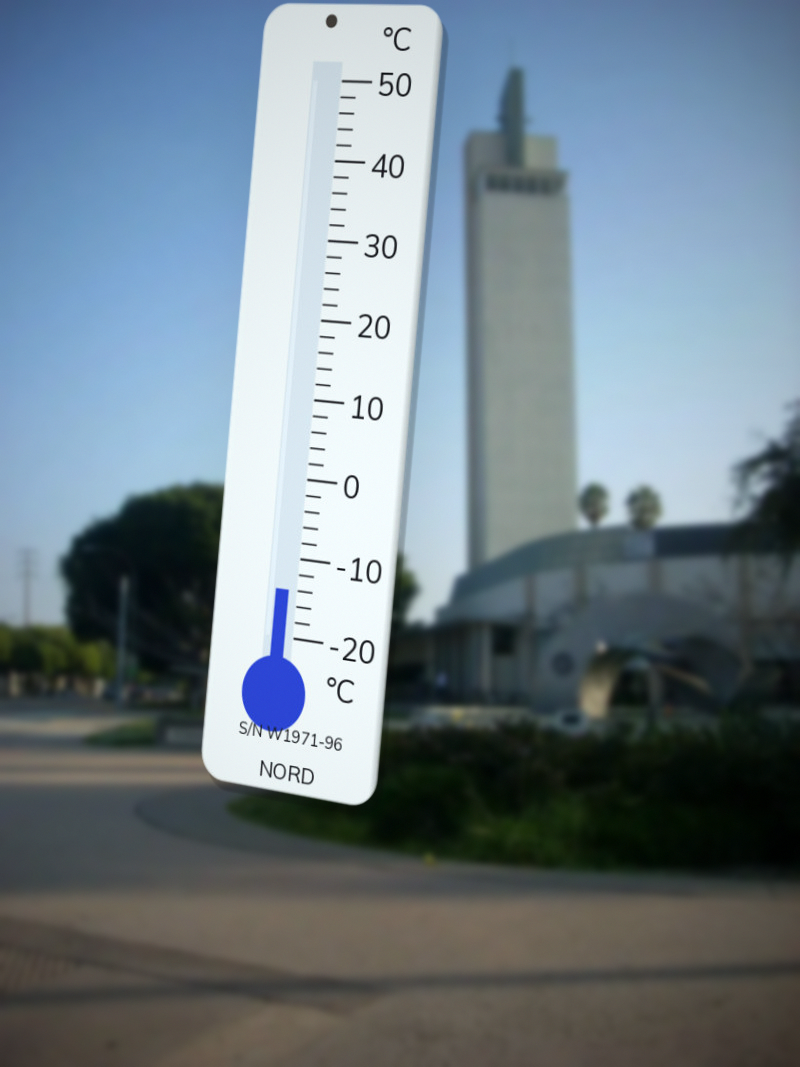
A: -14 °C
